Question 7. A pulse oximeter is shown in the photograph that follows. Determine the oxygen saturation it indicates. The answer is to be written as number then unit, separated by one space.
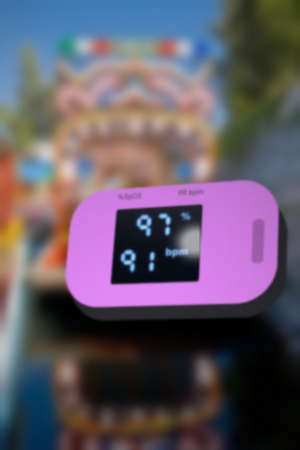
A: 97 %
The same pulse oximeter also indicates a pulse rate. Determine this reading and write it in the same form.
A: 91 bpm
